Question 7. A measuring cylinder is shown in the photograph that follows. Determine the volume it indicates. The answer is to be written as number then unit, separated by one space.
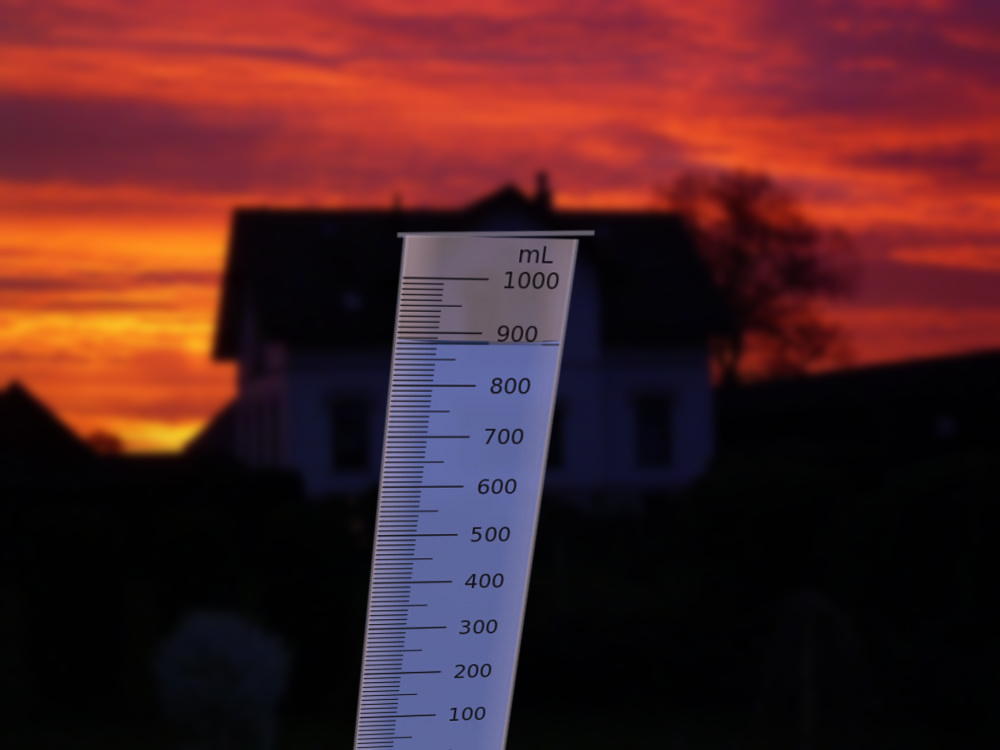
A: 880 mL
